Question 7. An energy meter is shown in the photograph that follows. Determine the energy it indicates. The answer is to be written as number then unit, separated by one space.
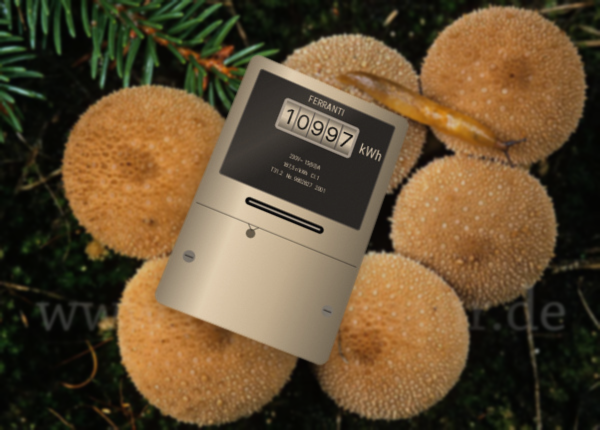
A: 10997 kWh
